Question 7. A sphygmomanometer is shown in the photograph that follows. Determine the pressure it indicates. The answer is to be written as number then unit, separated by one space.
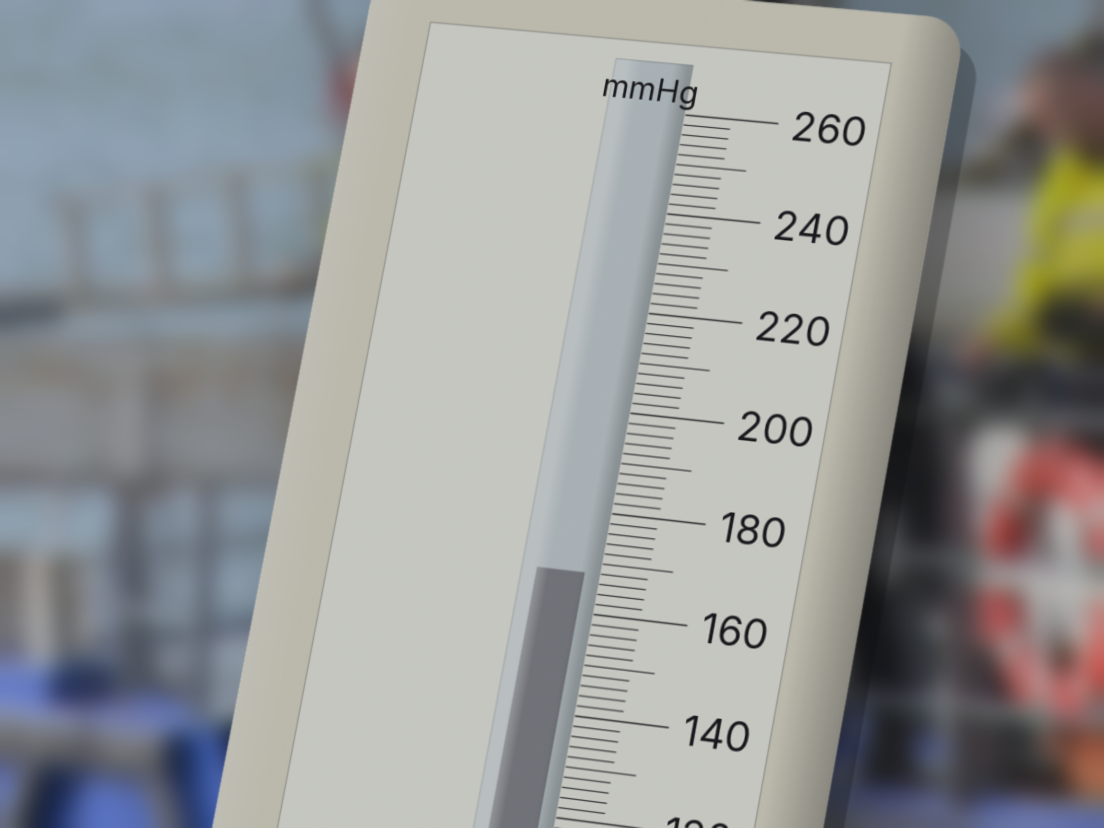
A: 168 mmHg
